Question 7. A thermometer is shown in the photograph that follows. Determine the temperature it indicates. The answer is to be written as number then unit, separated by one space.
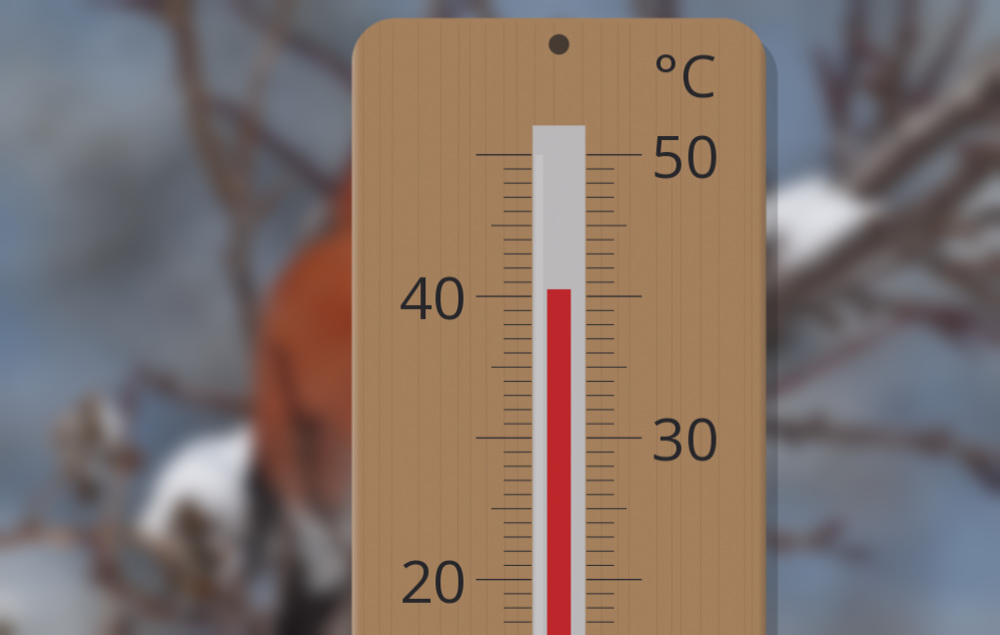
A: 40.5 °C
